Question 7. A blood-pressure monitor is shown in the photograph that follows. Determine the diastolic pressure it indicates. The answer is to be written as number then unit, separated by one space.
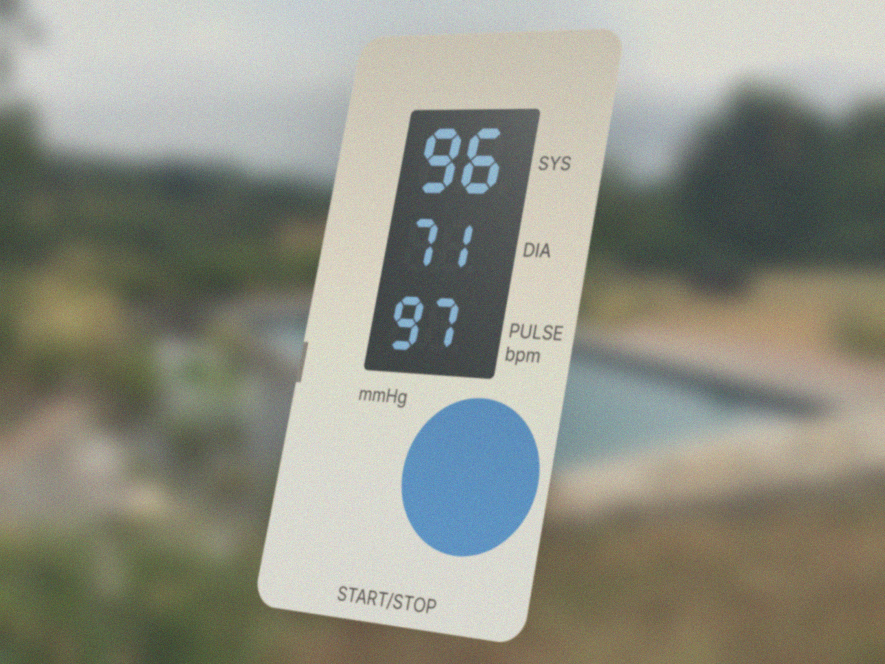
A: 71 mmHg
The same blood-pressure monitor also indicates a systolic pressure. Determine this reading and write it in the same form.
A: 96 mmHg
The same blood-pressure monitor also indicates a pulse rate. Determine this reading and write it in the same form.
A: 97 bpm
